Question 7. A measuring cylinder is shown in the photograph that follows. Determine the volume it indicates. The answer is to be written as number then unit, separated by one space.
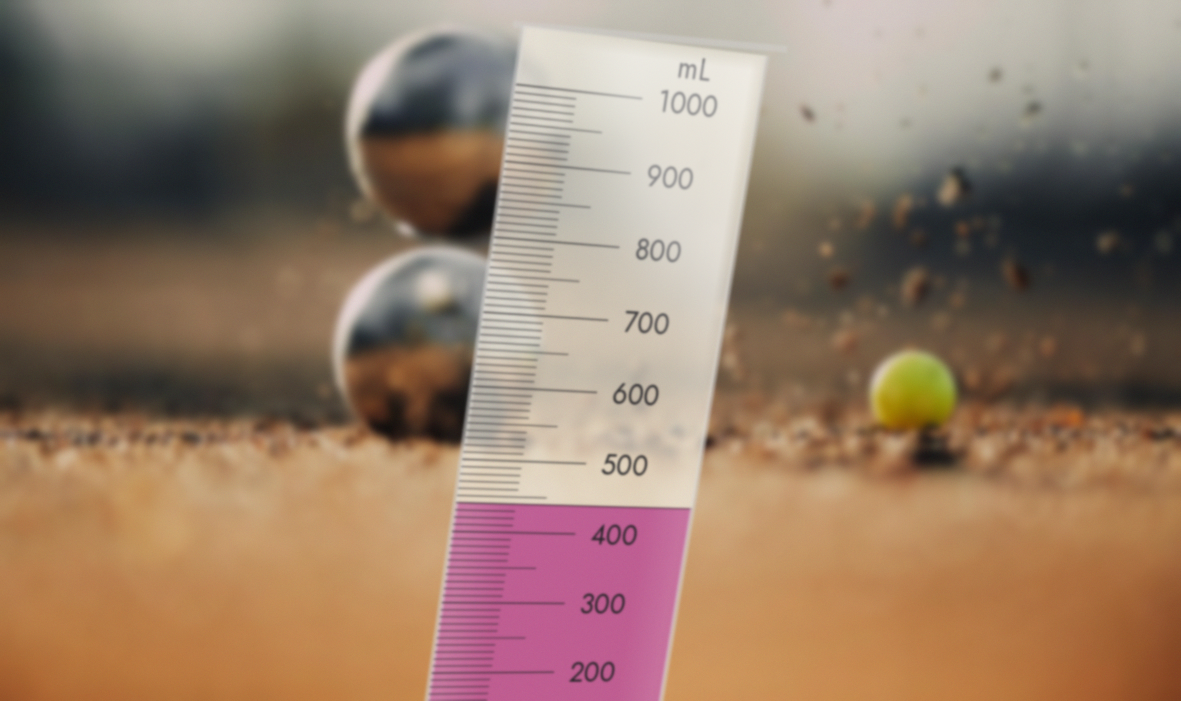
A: 440 mL
